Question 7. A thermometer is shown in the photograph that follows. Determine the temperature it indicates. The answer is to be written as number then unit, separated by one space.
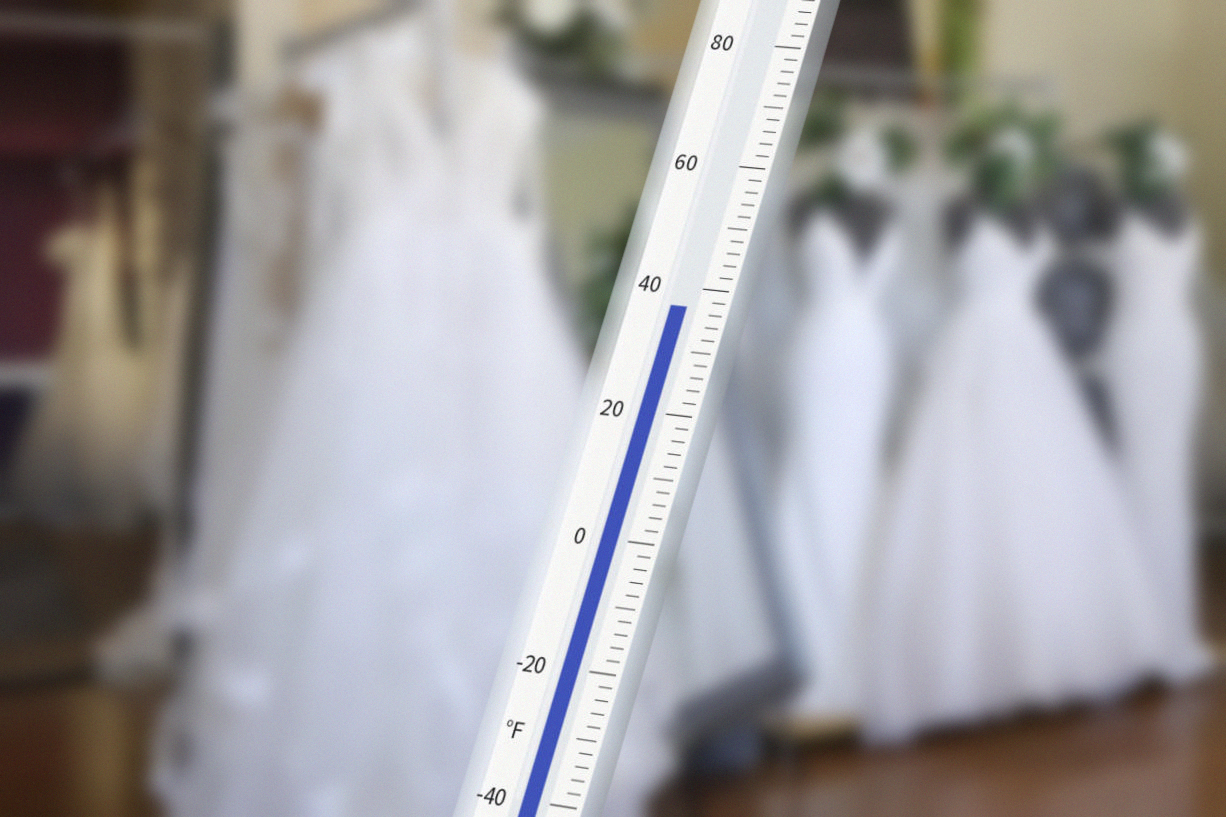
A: 37 °F
